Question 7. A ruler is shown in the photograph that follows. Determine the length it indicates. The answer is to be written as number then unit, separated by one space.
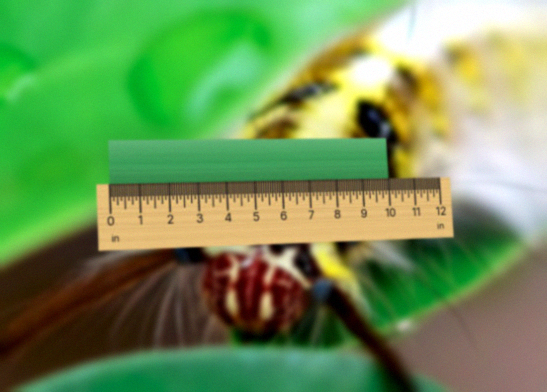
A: 10 in
